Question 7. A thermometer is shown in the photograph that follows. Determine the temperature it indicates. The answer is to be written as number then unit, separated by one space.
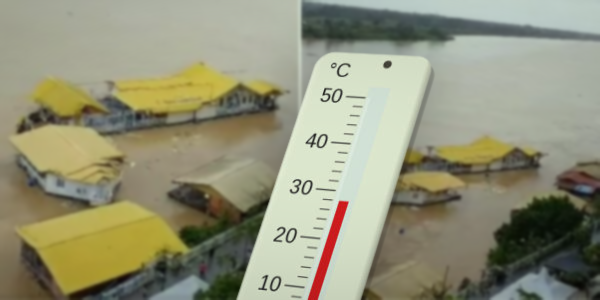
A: 28 °C
